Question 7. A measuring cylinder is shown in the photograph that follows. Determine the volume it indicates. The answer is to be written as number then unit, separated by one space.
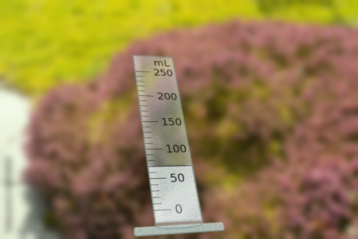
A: 70 mL
